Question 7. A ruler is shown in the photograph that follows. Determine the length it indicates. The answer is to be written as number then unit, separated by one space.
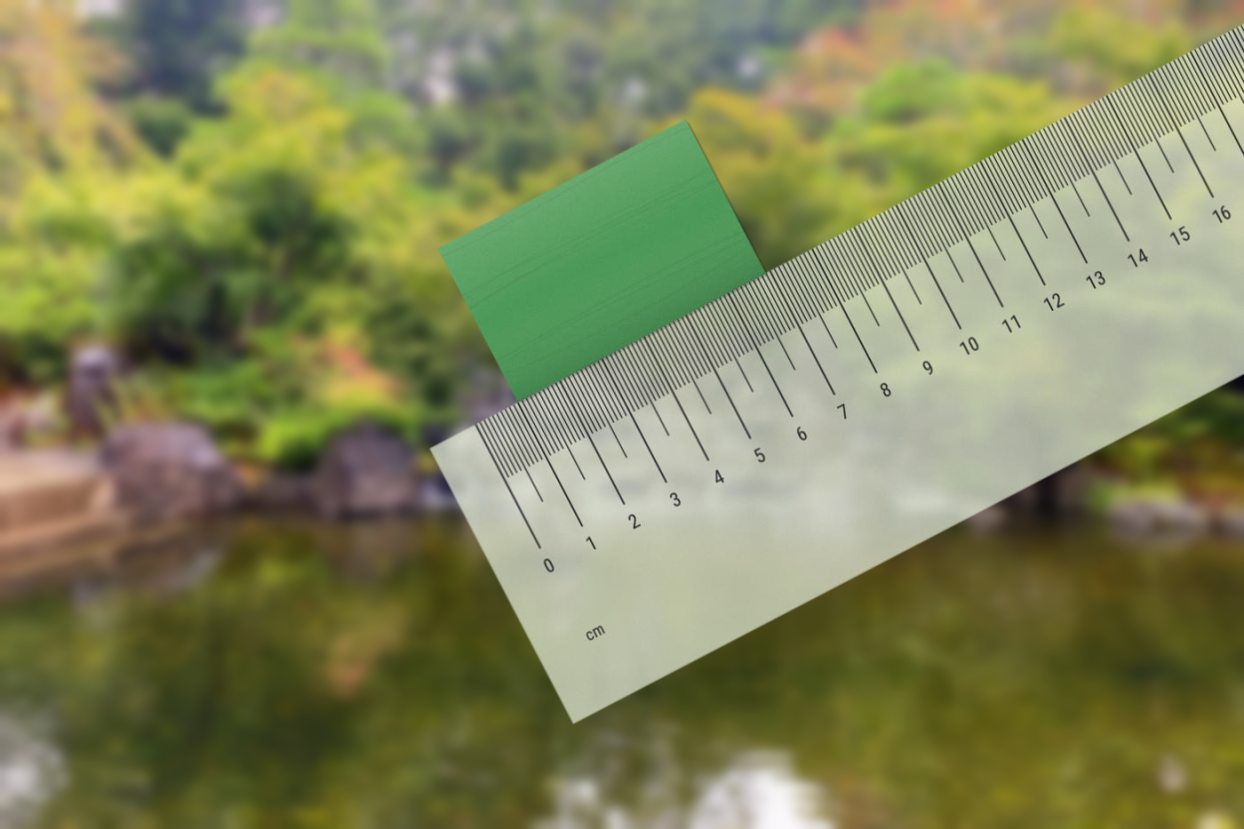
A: 5.9 cm
